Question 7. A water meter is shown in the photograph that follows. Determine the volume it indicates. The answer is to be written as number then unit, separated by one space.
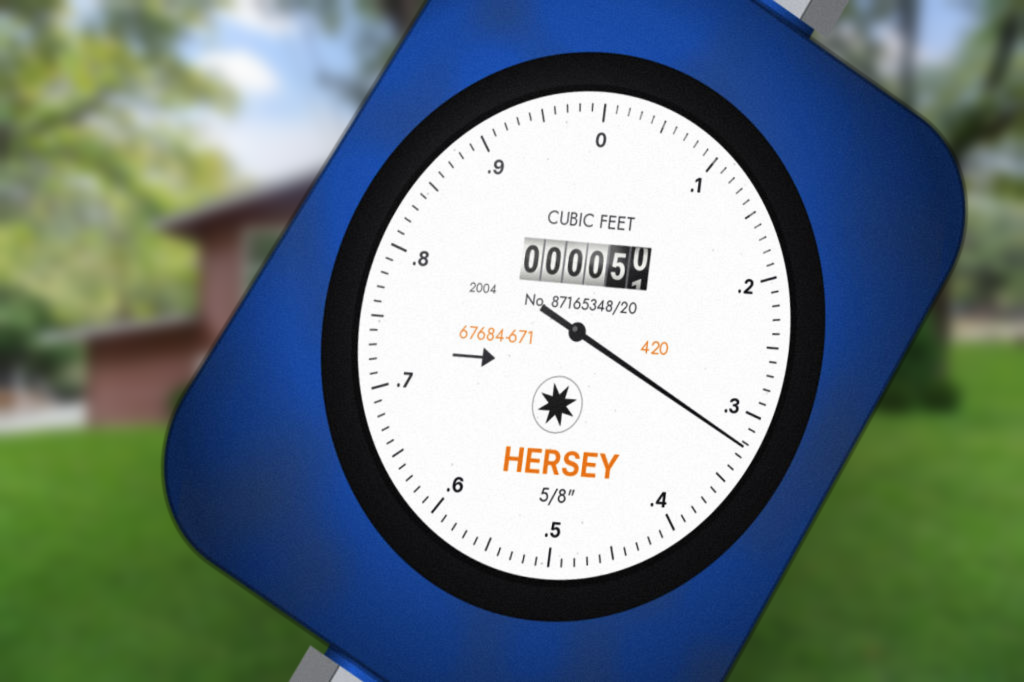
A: 50.32 ft³
